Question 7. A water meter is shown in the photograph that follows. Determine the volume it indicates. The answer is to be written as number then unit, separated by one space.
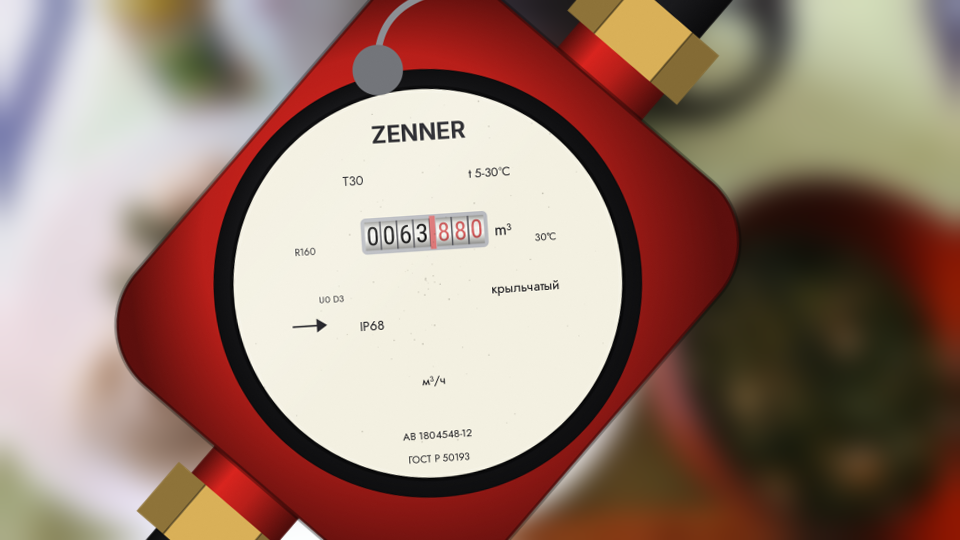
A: 63.880 m³
